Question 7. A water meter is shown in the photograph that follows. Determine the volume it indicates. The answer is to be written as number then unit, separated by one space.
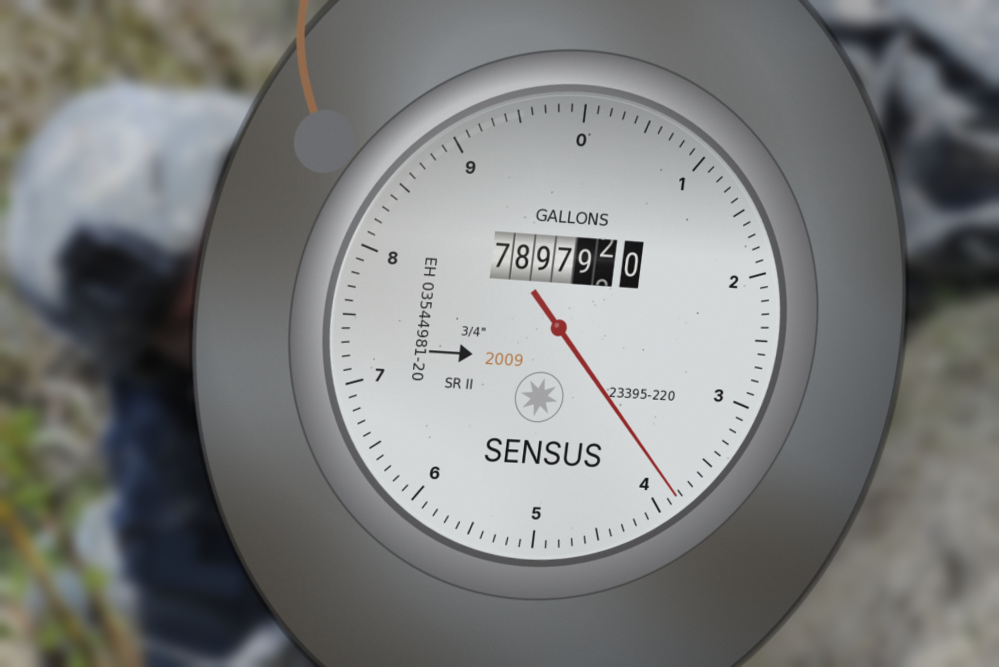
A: 7897923.8 gal
